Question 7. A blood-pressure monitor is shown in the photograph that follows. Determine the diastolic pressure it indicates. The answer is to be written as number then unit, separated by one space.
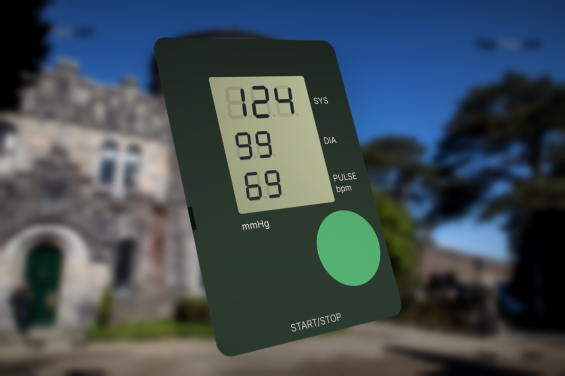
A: 99 mmHg
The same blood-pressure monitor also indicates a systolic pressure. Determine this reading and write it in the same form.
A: 124 mmHg
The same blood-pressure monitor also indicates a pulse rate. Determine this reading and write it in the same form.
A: 69 bpm
